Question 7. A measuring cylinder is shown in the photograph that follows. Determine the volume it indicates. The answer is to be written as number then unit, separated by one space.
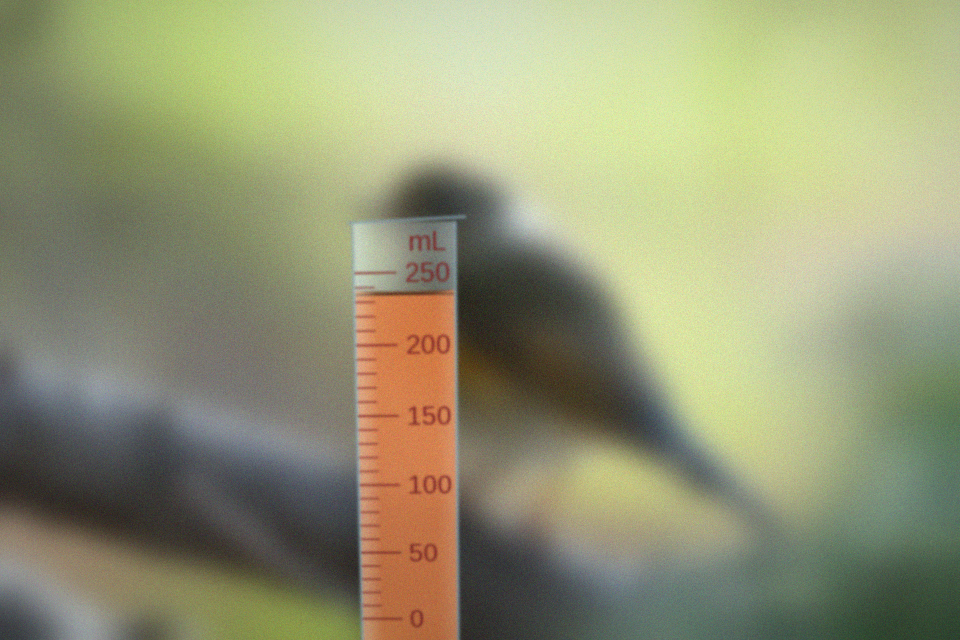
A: 235 mL
